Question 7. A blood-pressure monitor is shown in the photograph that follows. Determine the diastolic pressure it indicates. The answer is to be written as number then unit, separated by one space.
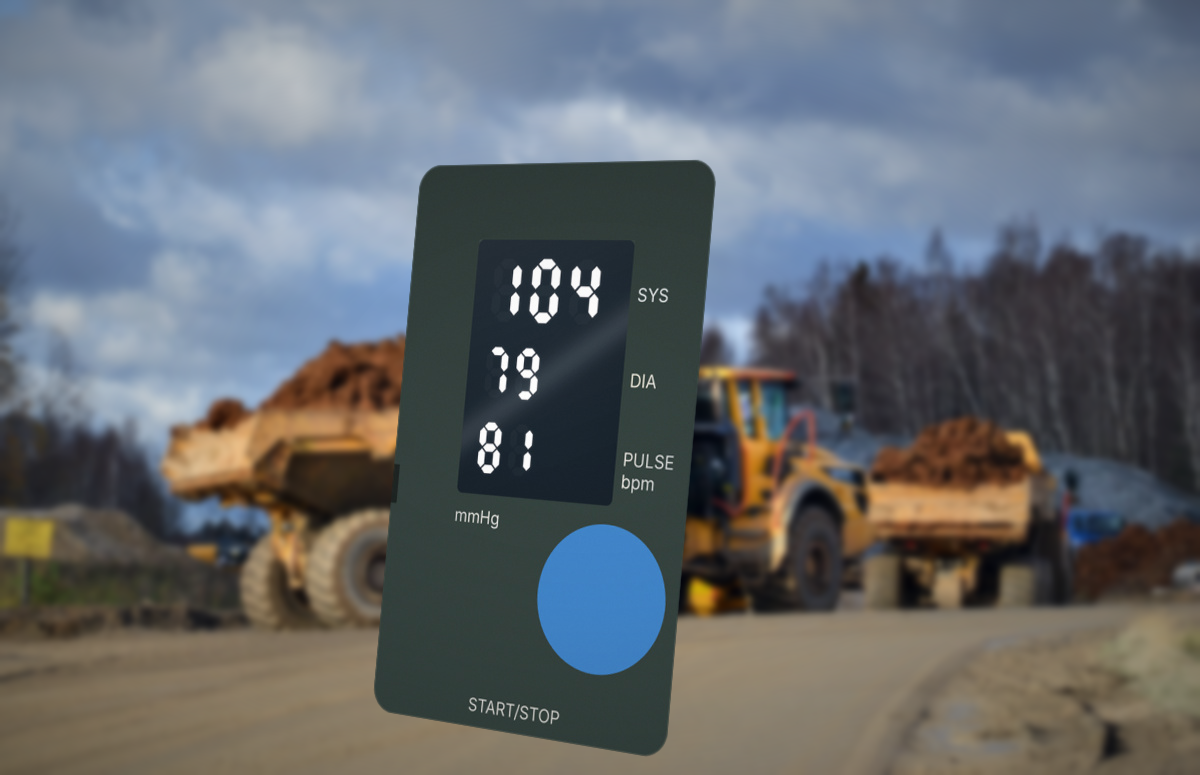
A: 79 mmHg
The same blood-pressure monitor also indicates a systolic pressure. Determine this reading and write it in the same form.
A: 104 mmHg
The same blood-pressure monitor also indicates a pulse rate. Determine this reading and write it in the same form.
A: 81 bpm
